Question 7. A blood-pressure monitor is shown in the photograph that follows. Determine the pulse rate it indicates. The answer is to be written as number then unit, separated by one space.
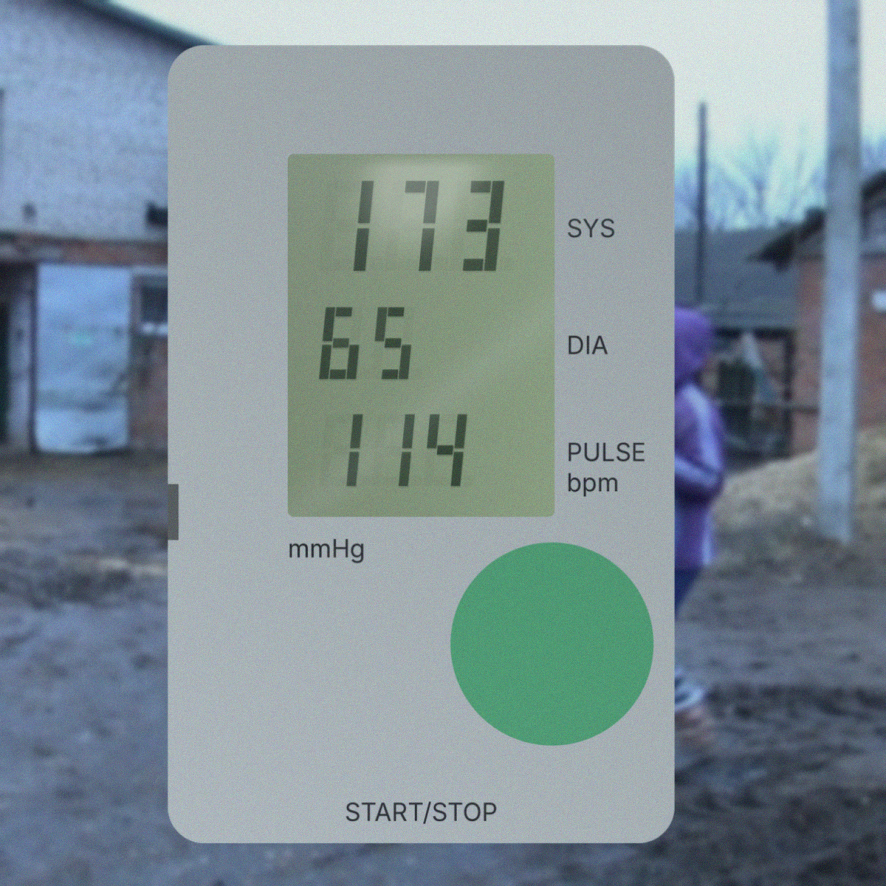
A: 114 bpm
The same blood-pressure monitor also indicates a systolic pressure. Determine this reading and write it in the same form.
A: 173 mmHg
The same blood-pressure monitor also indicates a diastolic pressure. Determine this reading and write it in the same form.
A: 65 mmHg
